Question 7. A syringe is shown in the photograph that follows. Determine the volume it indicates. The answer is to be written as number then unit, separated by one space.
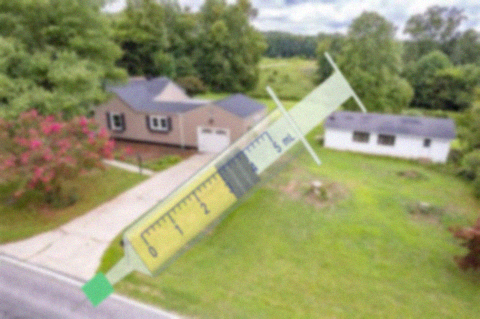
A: 3 mL
